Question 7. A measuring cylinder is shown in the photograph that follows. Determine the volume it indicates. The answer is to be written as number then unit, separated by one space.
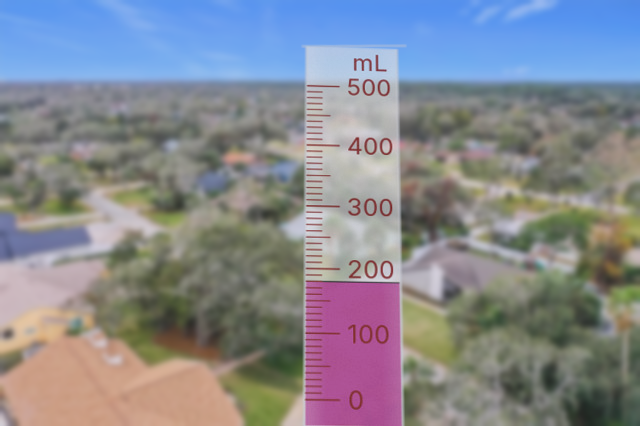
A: 180 mL
